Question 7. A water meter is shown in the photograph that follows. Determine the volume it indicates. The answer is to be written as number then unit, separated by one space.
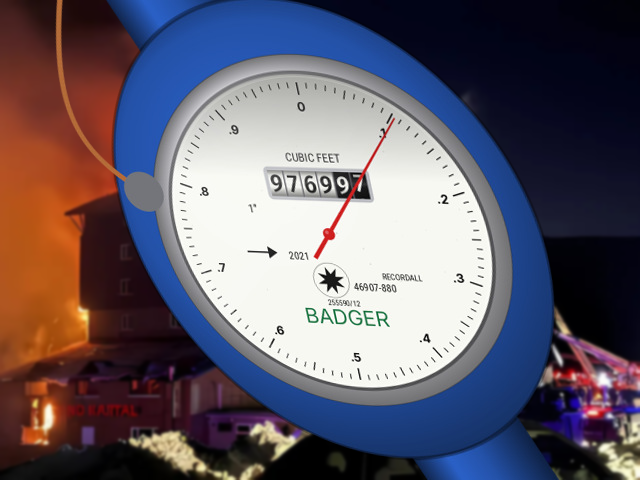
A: 976997.10 ft³
